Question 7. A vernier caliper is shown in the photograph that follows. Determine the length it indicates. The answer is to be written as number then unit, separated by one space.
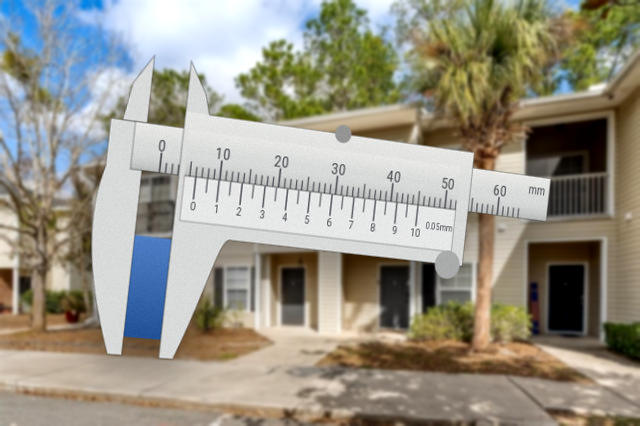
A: 6.0 mm
